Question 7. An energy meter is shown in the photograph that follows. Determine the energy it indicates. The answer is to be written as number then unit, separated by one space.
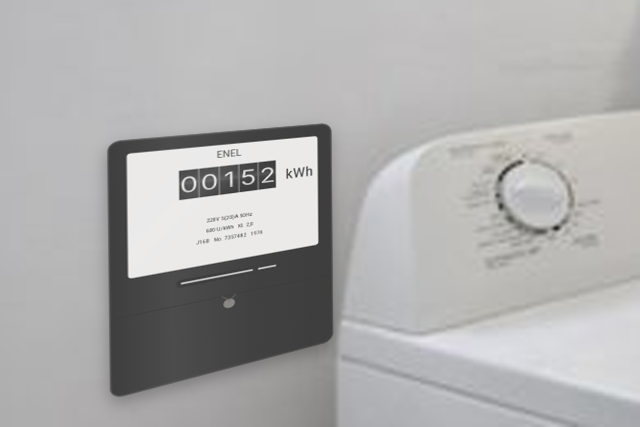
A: 152 kWh
